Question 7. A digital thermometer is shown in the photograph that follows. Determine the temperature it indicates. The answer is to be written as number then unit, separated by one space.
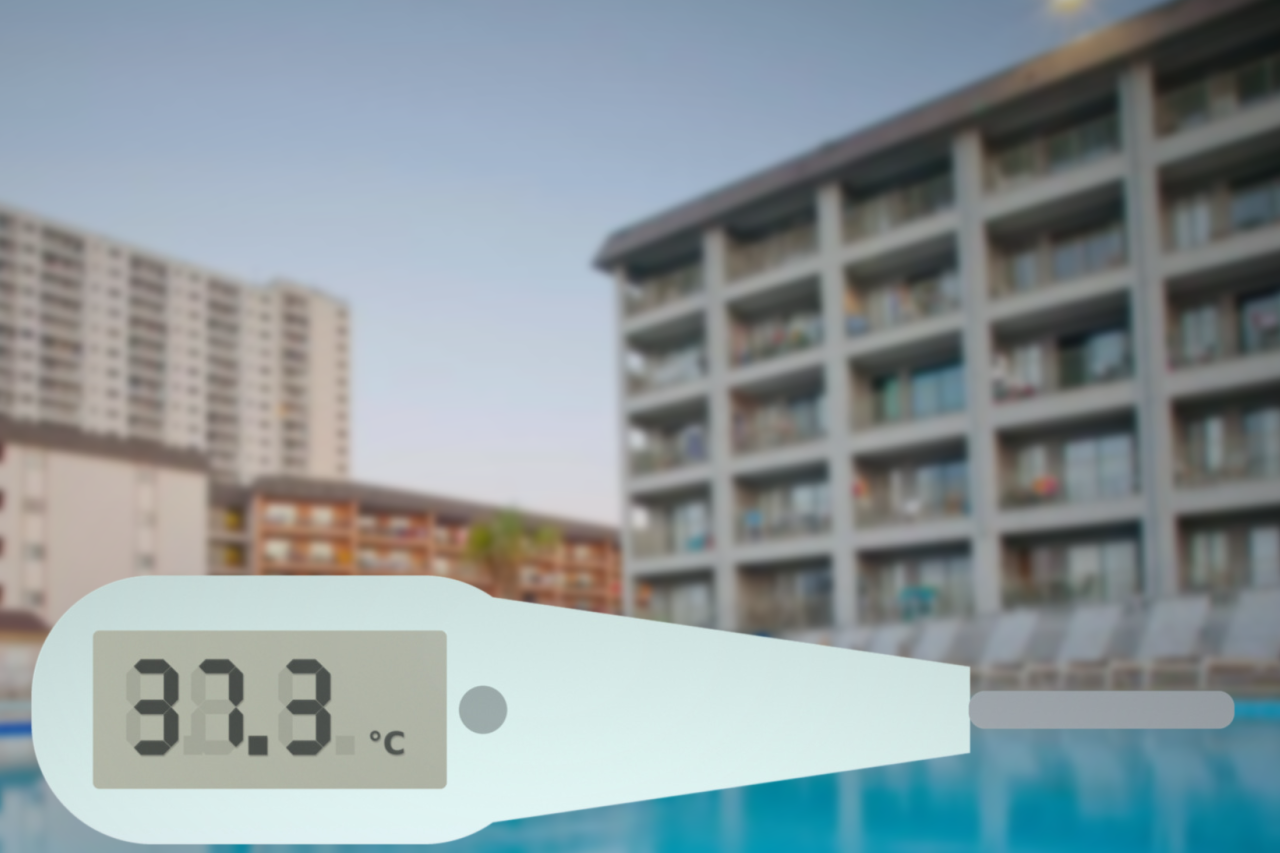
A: 37.3 °C
